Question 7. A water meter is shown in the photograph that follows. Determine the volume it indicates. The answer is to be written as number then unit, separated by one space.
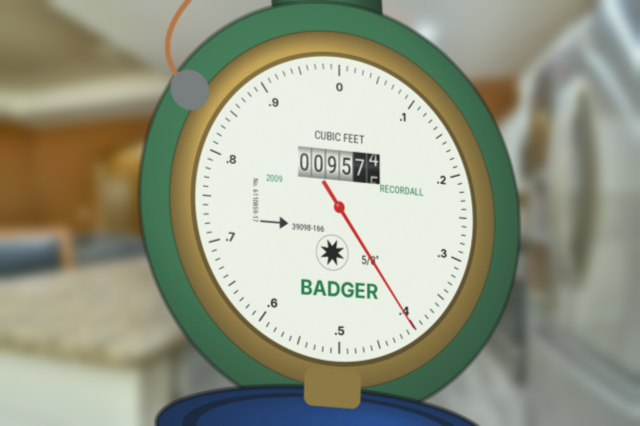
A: 9574.40 ft³
